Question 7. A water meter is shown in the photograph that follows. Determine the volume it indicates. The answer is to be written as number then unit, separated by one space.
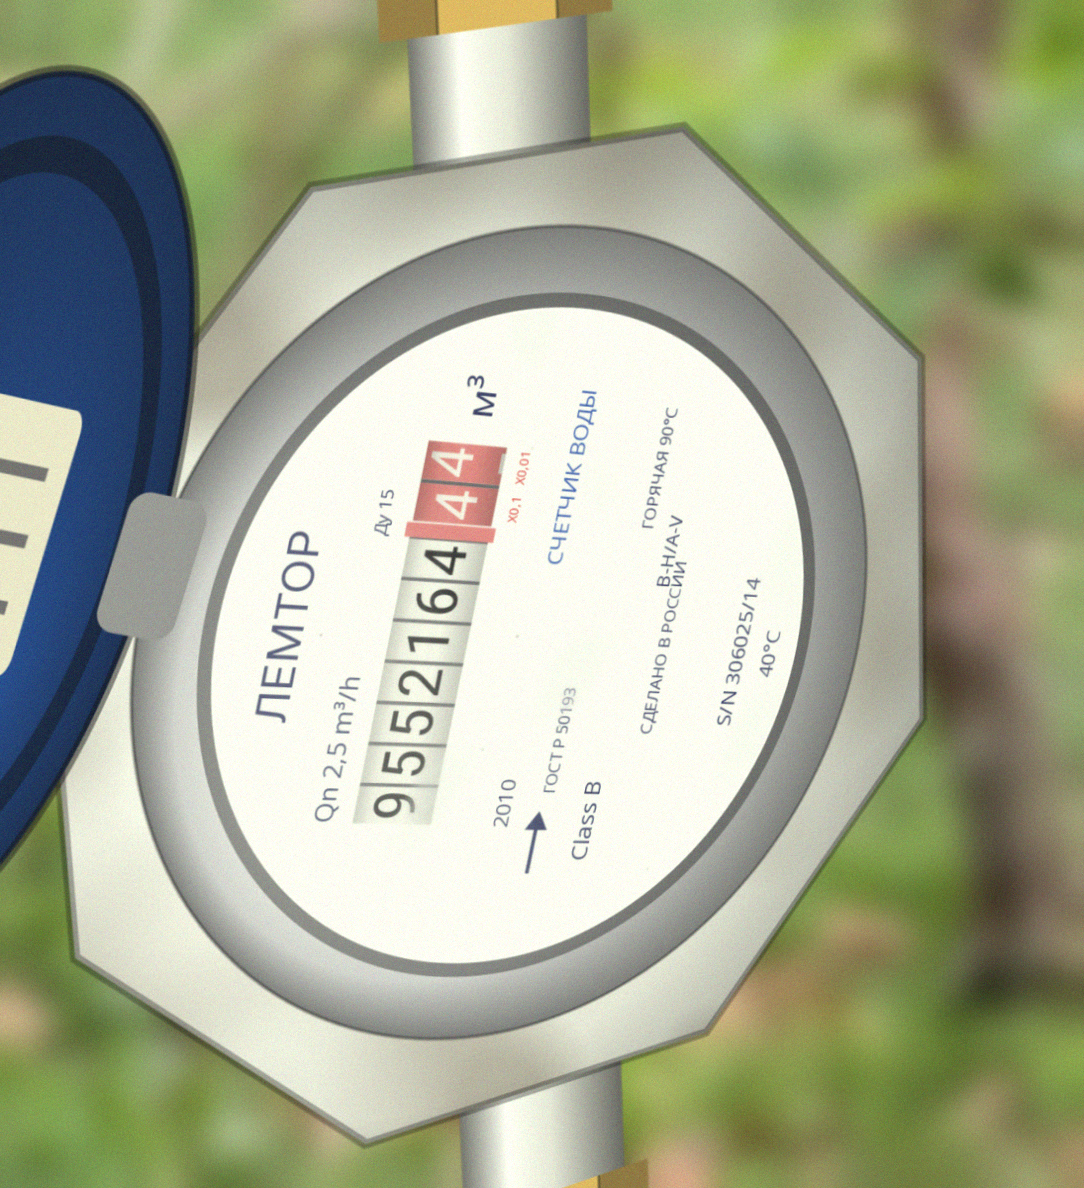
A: 9552164.44 m³
